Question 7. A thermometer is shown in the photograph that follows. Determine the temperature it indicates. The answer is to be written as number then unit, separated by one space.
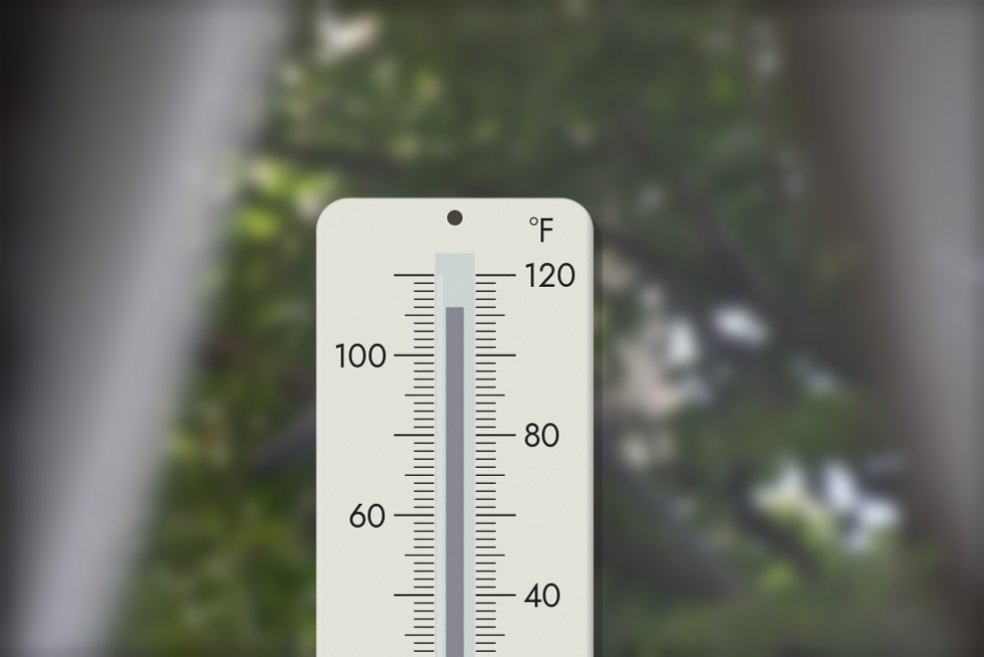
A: 112 °F
